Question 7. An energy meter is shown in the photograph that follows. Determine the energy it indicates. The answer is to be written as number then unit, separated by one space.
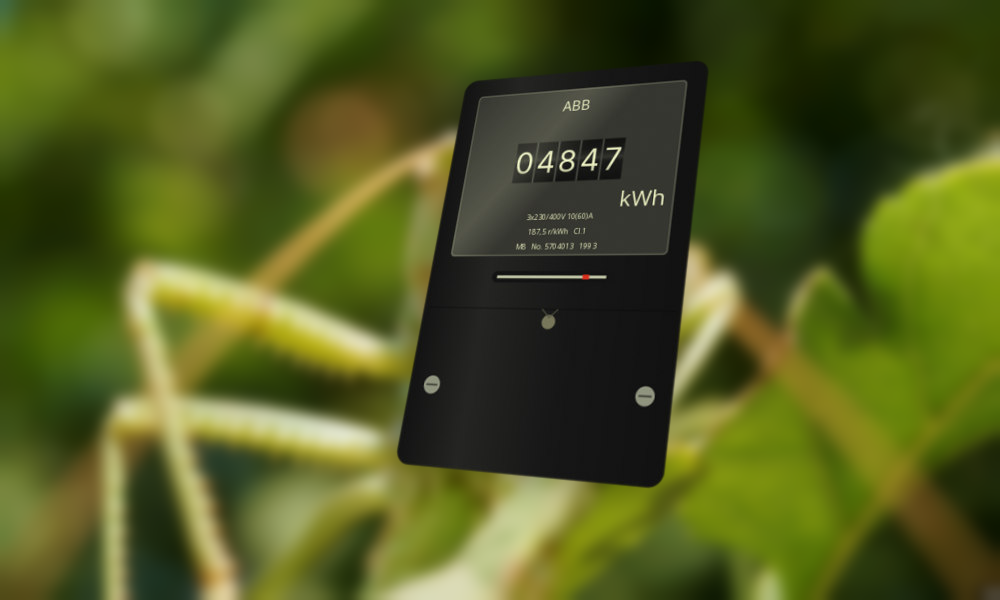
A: 4847 kWh
